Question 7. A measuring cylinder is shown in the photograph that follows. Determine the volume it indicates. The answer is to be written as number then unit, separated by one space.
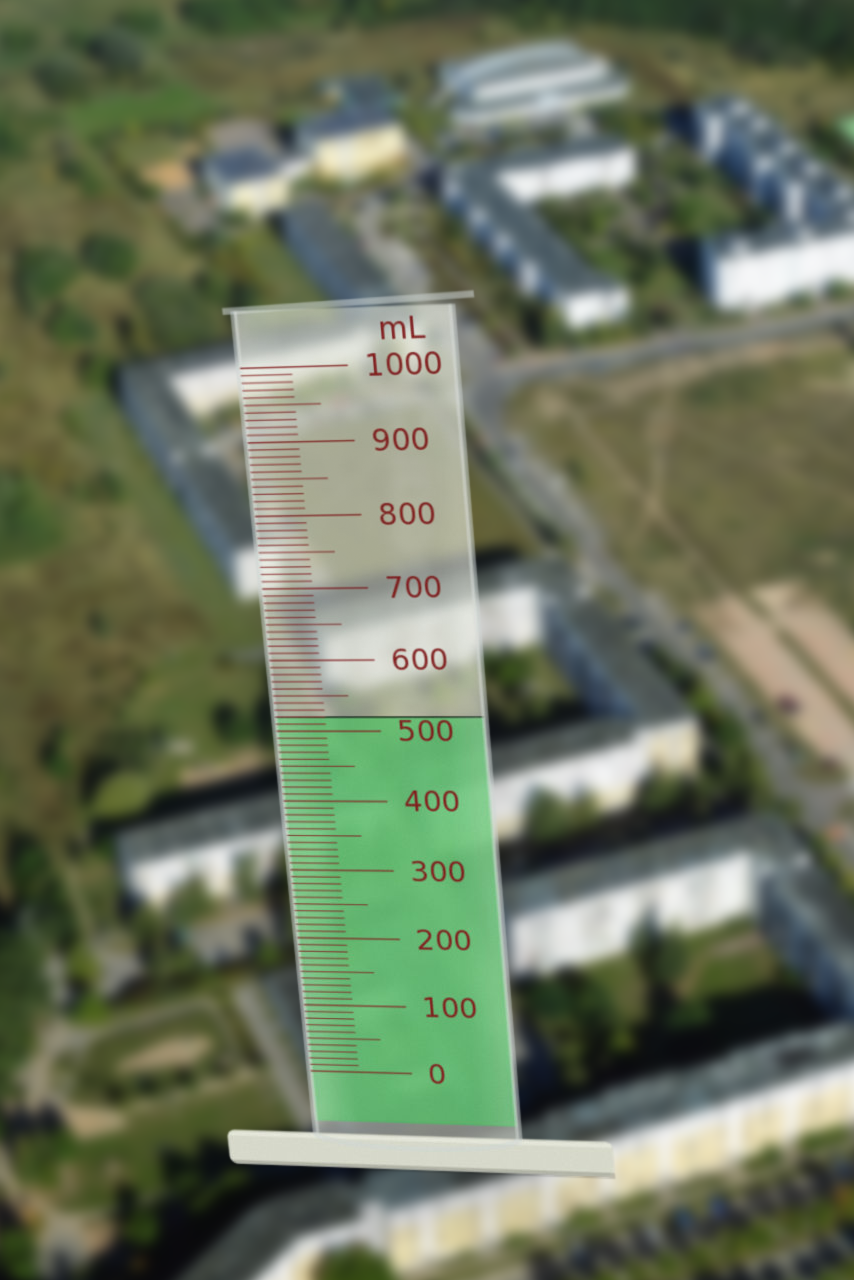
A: 520 mL
